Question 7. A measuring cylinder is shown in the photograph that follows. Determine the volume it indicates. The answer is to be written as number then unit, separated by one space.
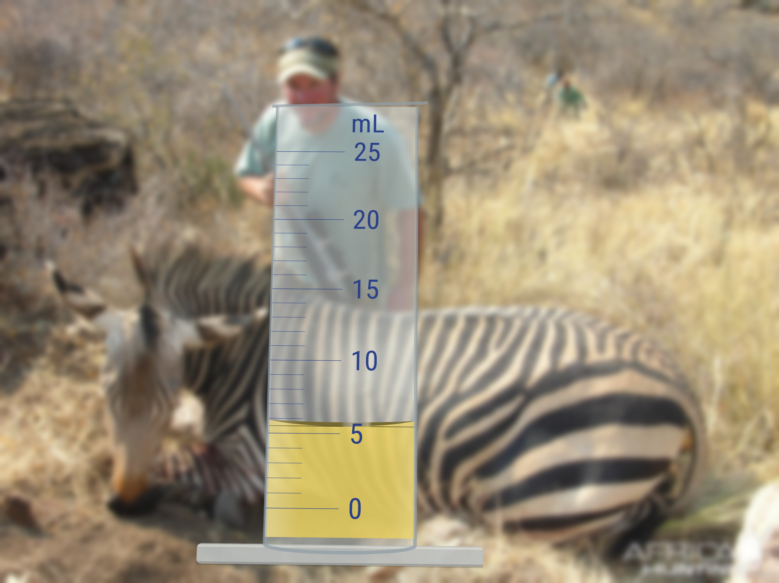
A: 5.5 mL
